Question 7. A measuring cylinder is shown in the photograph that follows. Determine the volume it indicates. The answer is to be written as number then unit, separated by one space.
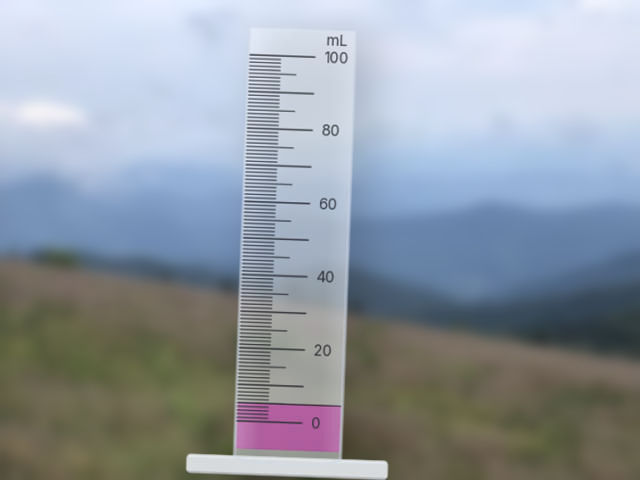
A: 5 mL
